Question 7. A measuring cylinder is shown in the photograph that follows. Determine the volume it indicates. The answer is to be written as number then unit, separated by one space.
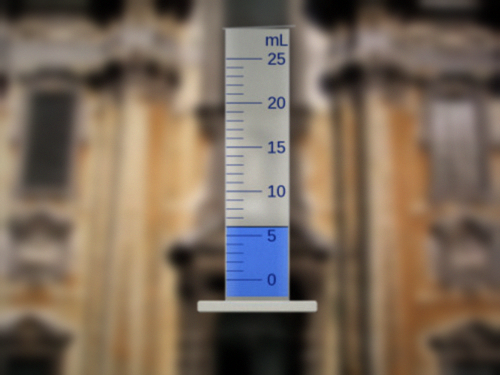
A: 6 mL
